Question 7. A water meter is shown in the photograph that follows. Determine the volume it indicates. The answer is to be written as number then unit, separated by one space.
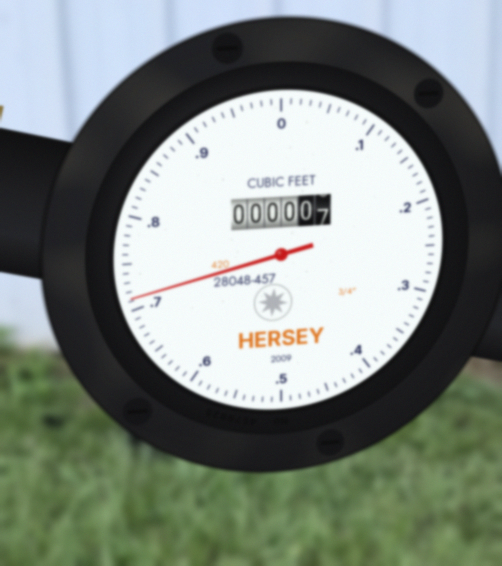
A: 6.71 ft³
